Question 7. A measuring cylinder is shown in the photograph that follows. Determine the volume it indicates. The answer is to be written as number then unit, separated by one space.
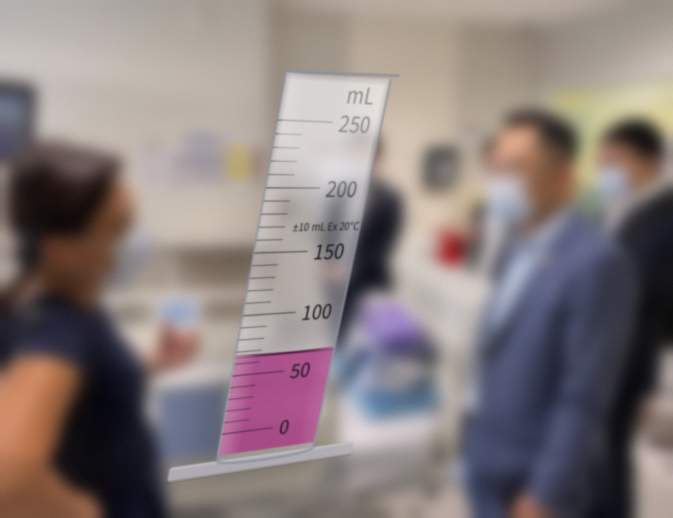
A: 65 mL
